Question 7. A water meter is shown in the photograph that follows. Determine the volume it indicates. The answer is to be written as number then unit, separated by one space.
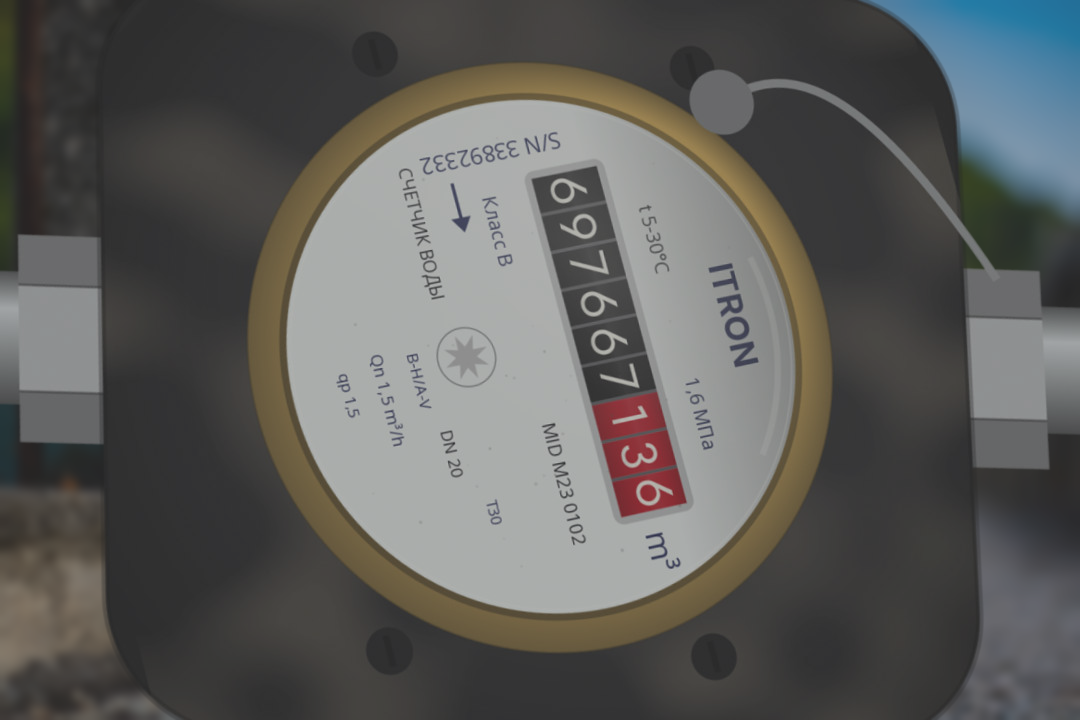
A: 697667.136 m³
